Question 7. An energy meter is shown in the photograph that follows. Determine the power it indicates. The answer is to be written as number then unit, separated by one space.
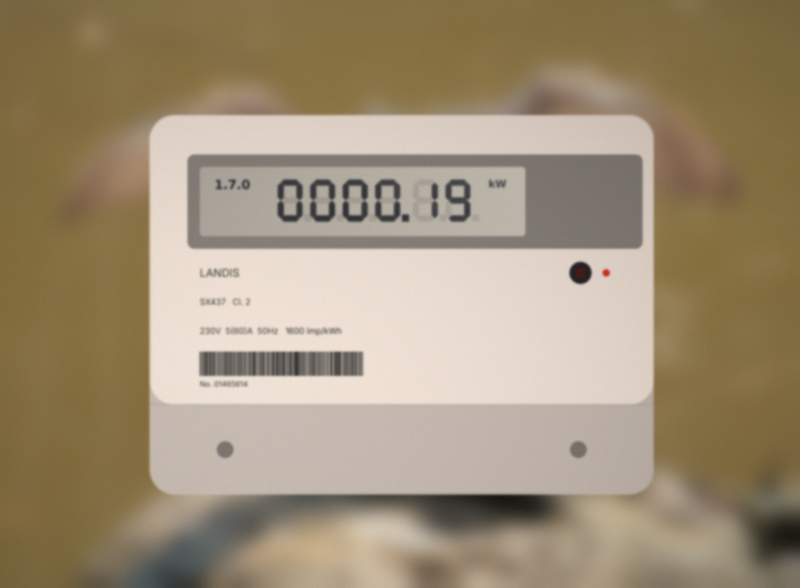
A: 0.19 kW
